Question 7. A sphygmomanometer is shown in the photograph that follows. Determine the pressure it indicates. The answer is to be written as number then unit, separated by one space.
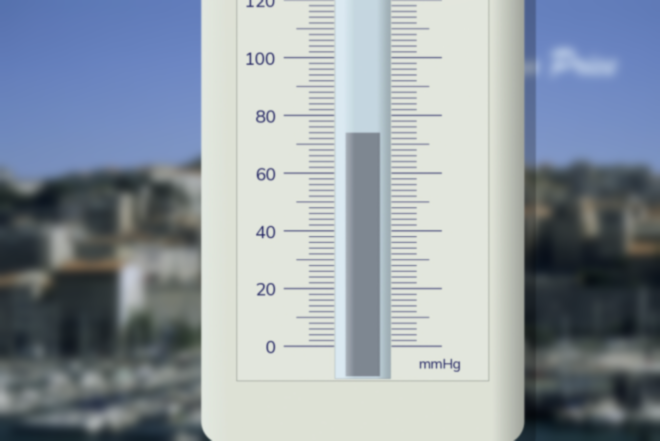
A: 74 mmHg
